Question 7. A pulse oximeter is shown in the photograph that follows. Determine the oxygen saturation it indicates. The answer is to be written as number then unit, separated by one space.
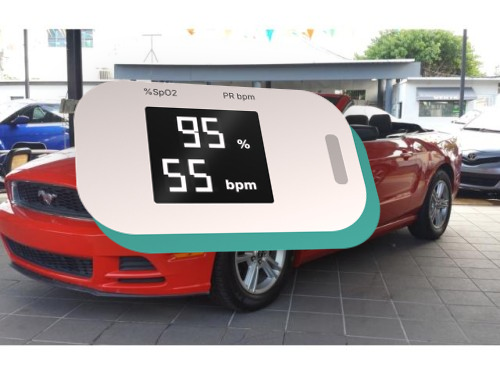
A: 95 %
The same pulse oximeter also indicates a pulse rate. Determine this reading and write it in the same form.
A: 55 bpm
